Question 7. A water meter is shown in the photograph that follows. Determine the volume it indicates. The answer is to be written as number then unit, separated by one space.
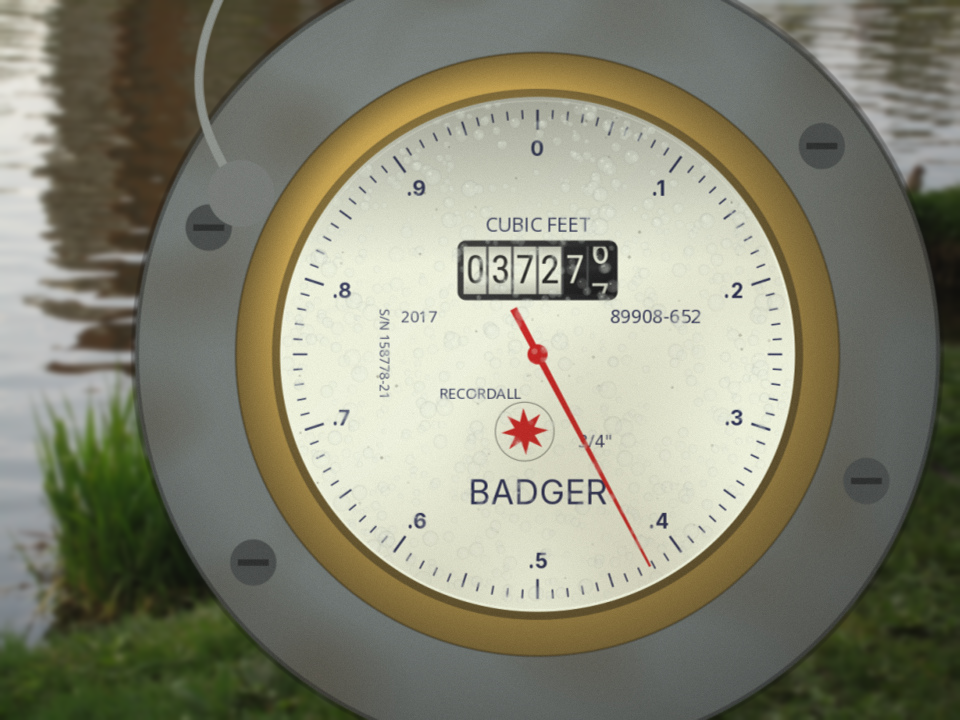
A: 37276.42 ft³
